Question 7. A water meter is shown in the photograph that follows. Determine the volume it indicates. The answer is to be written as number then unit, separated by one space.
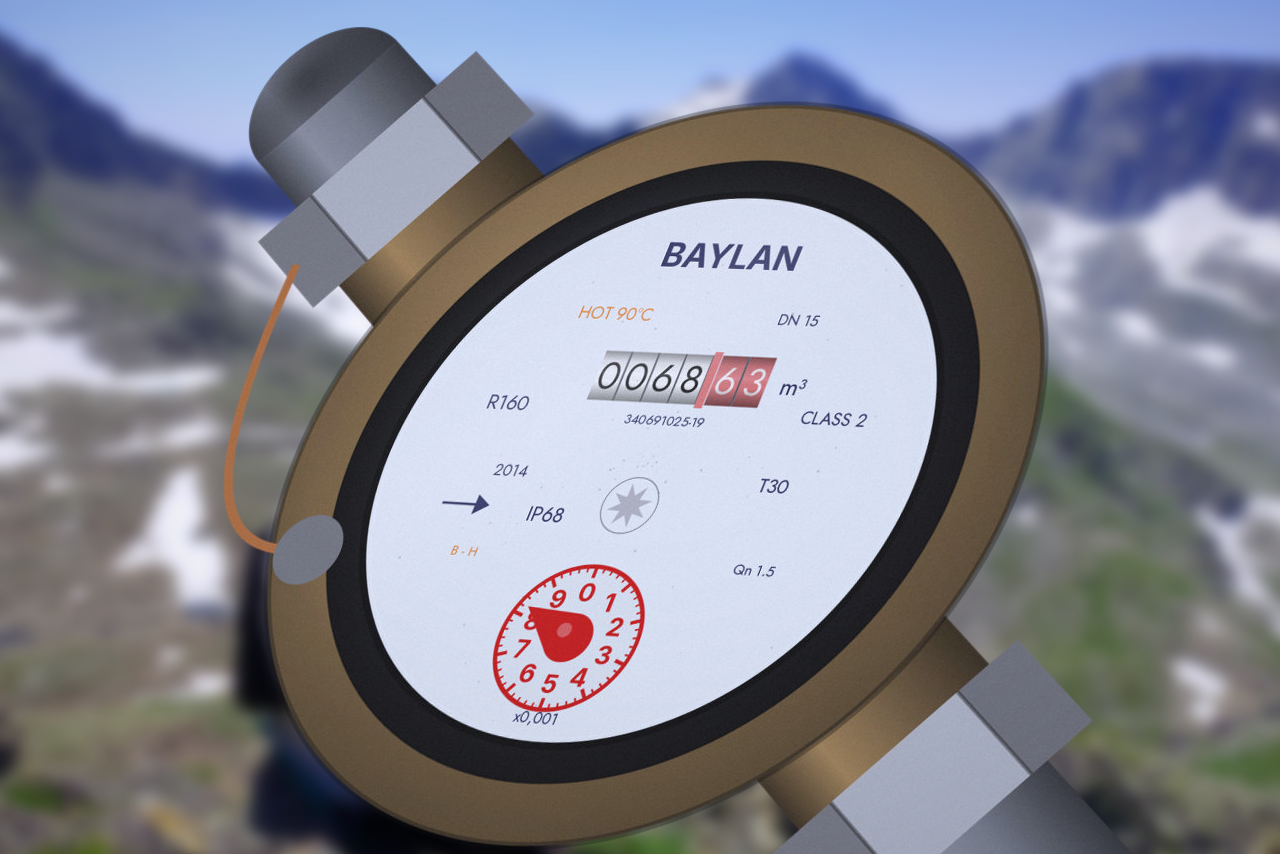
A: 68.638 m³
